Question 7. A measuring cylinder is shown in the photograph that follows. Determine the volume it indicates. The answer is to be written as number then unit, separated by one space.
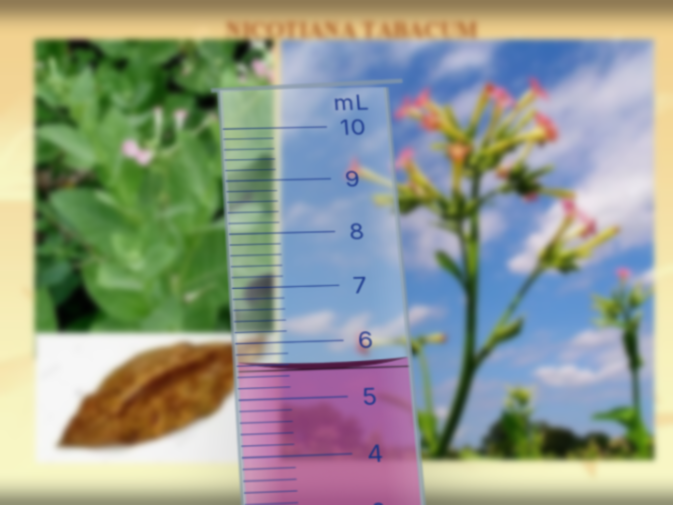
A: 5.5 mL
